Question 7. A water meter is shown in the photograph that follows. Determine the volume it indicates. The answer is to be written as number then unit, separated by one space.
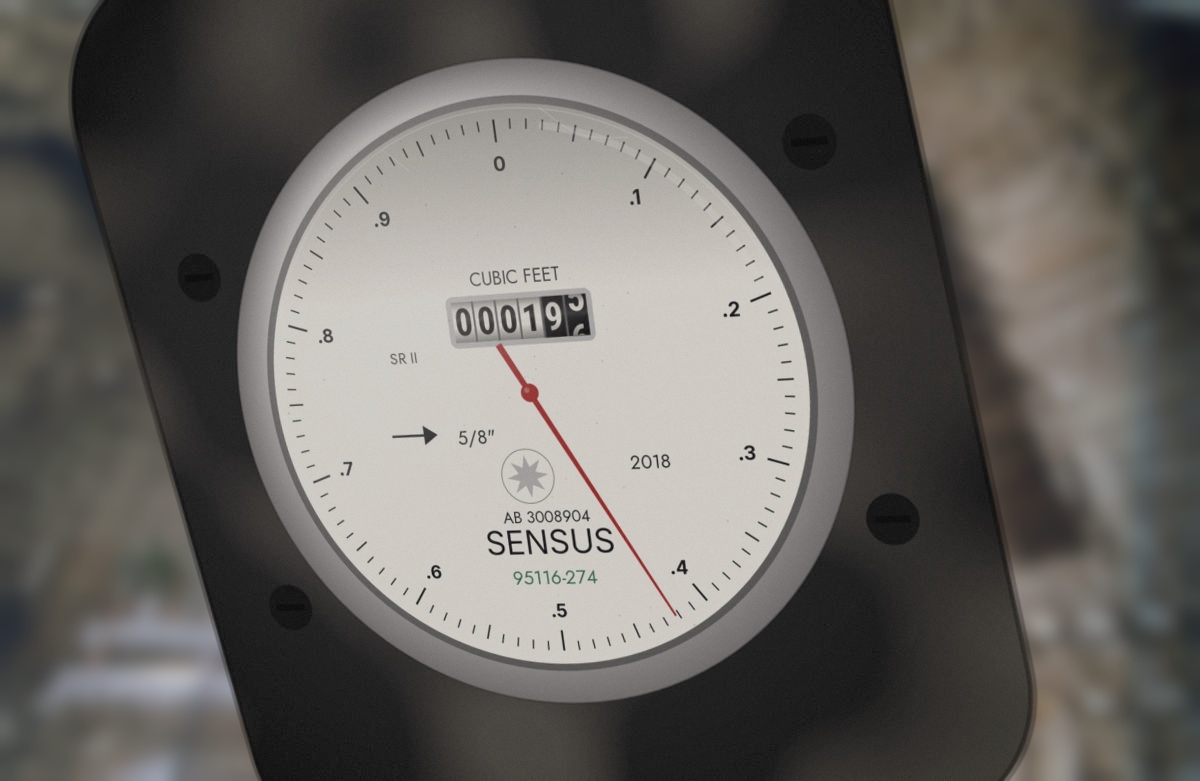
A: 195.42 ft³
